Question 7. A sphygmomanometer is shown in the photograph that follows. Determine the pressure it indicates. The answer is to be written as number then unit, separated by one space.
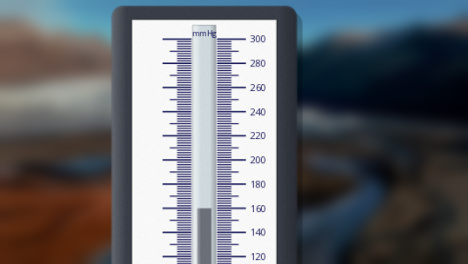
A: 160 mmHg
